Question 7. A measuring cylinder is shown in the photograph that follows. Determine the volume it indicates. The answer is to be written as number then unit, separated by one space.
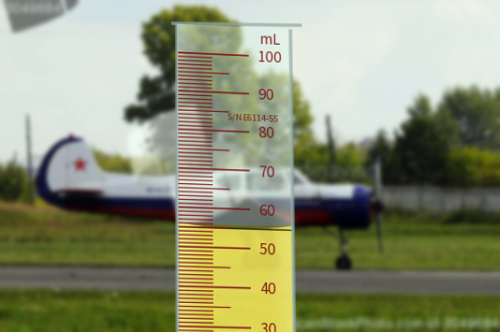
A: 55 mL
